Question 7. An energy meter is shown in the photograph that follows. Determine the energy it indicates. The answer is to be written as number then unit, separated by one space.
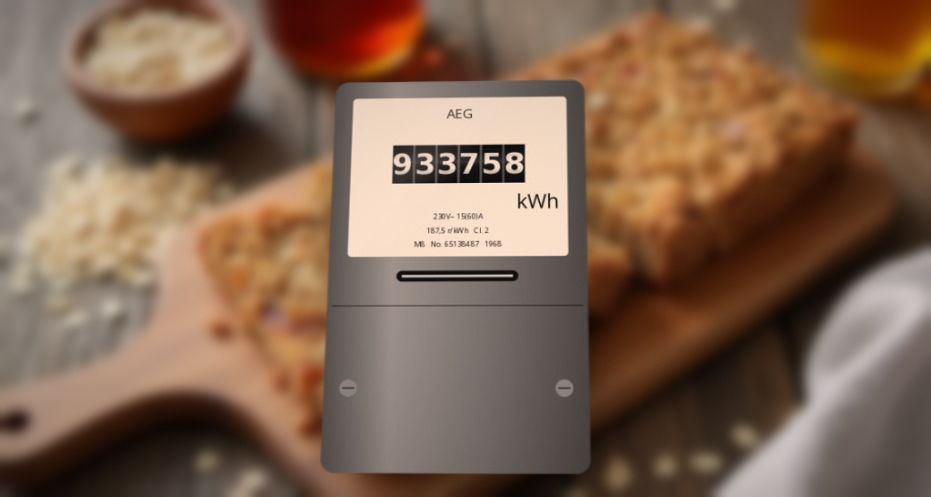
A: 933758 kWh
